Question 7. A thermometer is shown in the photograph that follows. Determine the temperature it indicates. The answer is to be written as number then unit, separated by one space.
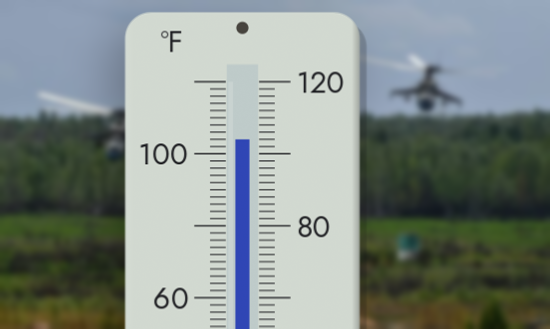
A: 104 °F
